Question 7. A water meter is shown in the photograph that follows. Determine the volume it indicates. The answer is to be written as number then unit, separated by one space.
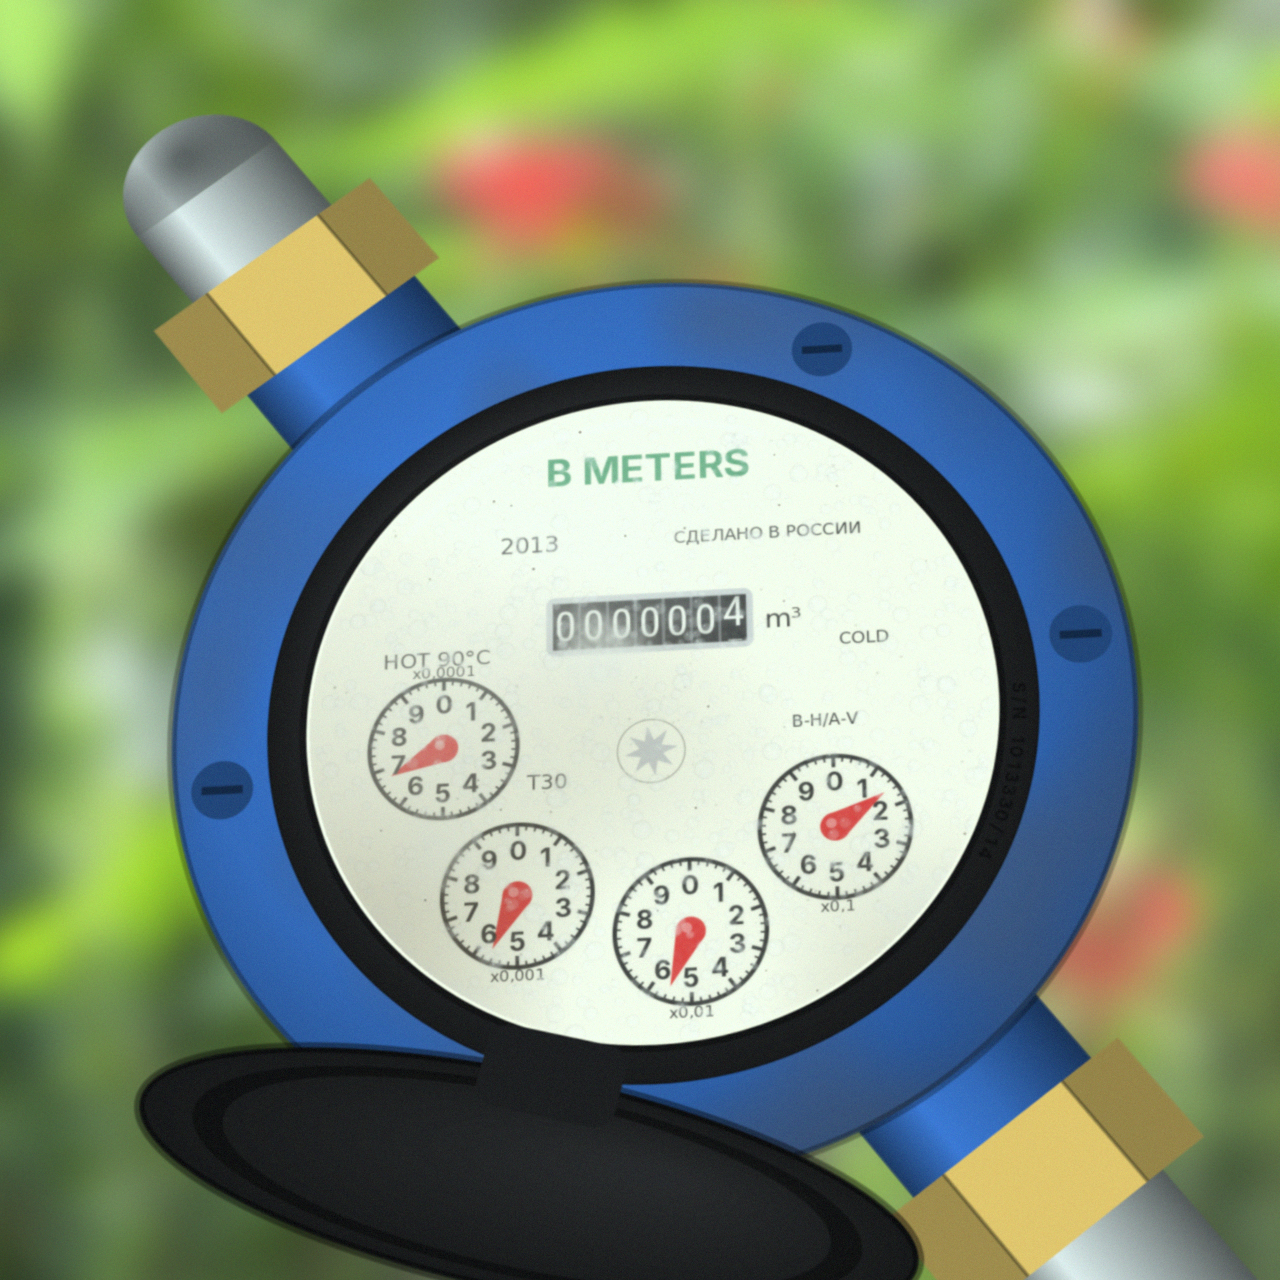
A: 4.1556 m³
